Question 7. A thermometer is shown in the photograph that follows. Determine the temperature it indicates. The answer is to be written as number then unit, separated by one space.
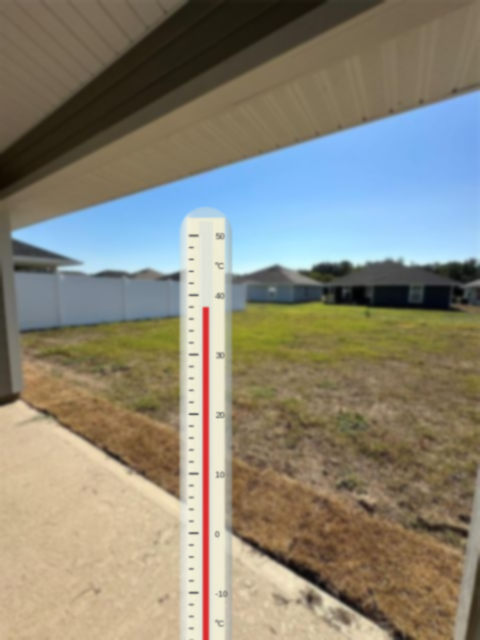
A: 38 °C
